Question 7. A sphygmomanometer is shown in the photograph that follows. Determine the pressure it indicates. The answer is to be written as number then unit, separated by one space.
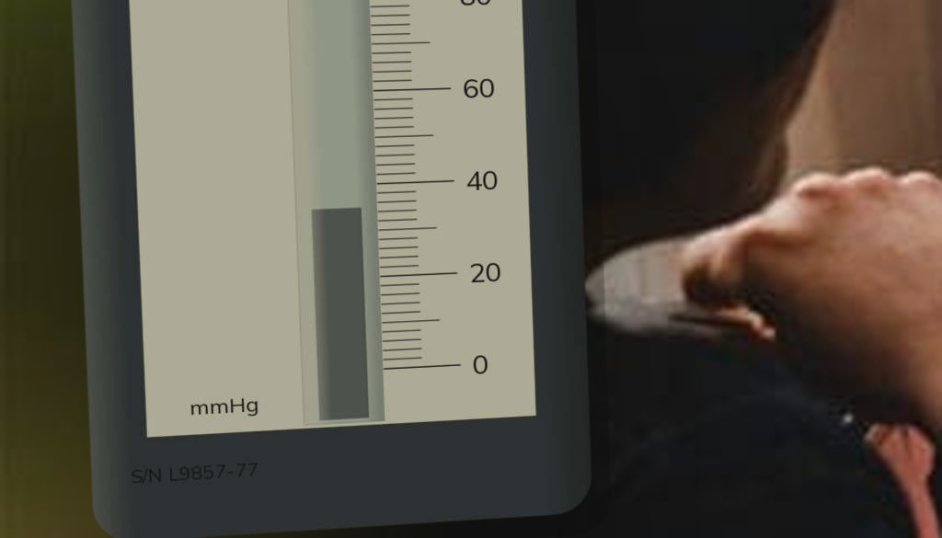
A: 35 mmHg
